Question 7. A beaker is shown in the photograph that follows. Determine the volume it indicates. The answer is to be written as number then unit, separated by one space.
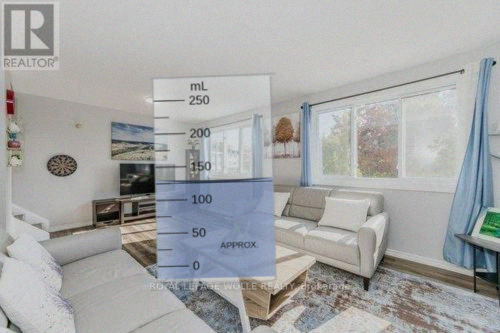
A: 125 mL
